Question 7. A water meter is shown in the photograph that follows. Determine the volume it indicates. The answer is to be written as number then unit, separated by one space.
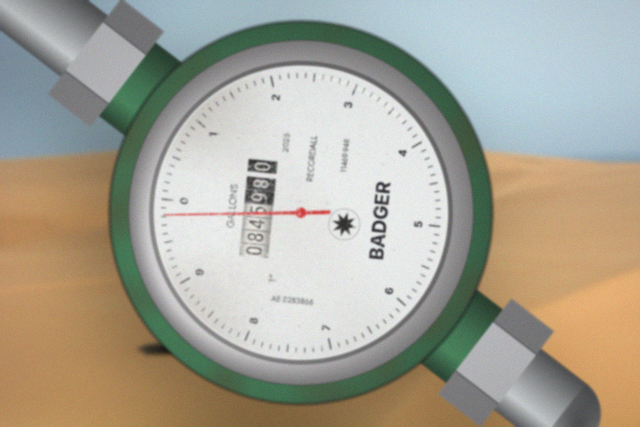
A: 845979.8 gal
